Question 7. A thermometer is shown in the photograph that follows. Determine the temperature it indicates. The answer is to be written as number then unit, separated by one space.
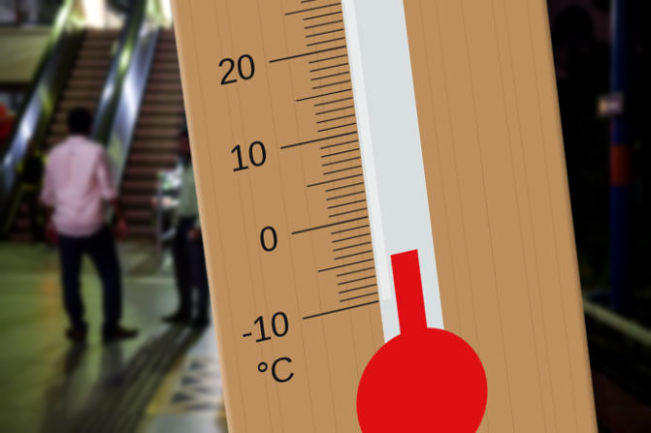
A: -5 °C
